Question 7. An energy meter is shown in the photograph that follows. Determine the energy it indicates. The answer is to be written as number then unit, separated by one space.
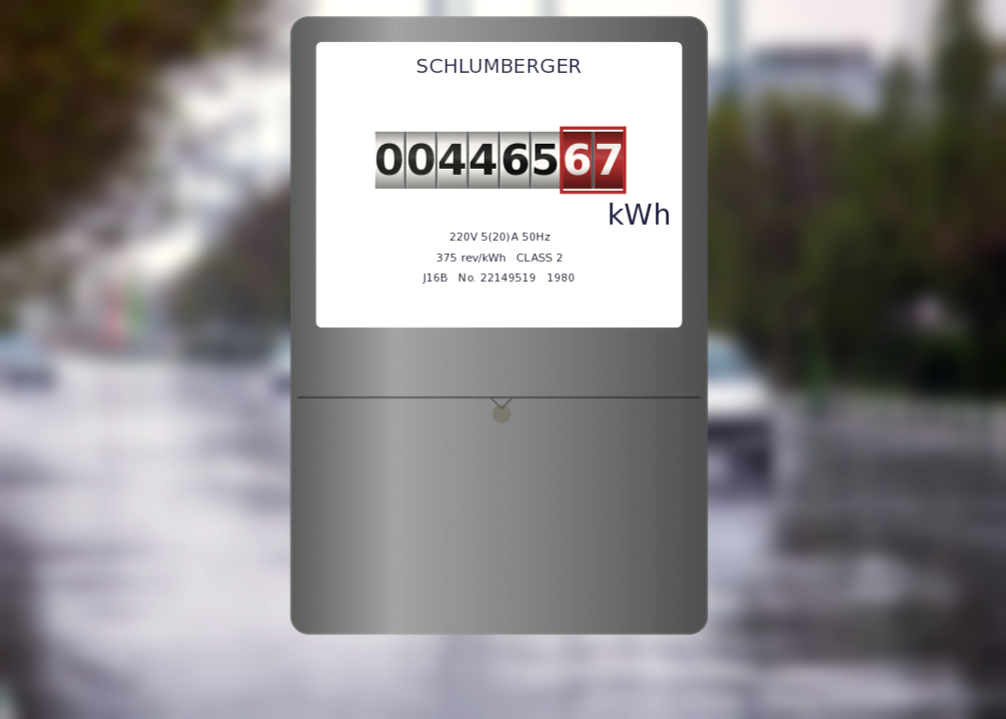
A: 4465.67 kWh
